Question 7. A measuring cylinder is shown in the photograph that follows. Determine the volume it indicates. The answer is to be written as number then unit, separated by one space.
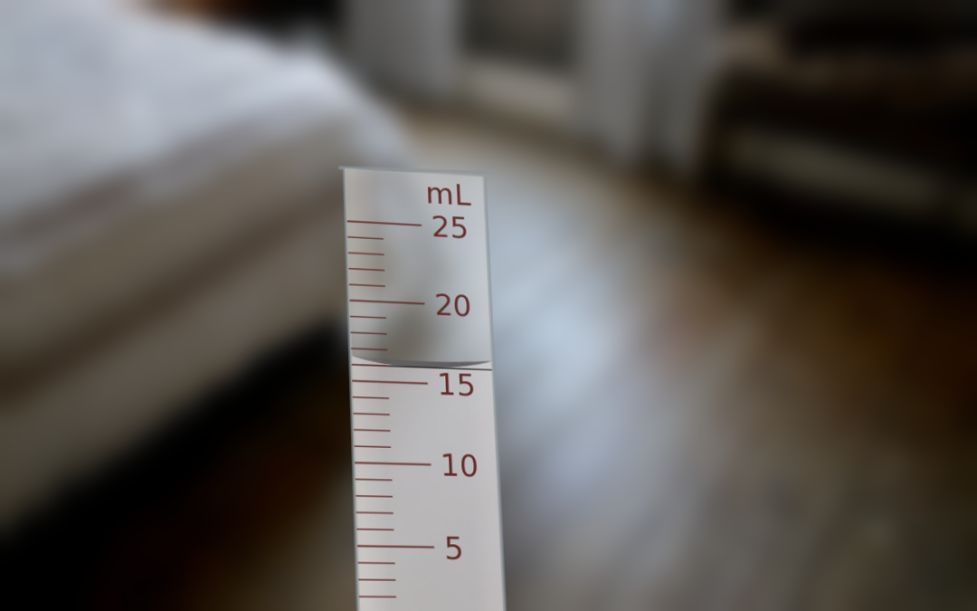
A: 16 mL
